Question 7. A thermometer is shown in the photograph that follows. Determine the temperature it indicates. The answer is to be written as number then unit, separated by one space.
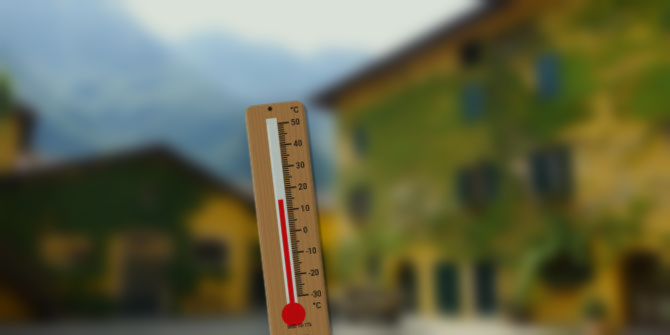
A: 15 °C
